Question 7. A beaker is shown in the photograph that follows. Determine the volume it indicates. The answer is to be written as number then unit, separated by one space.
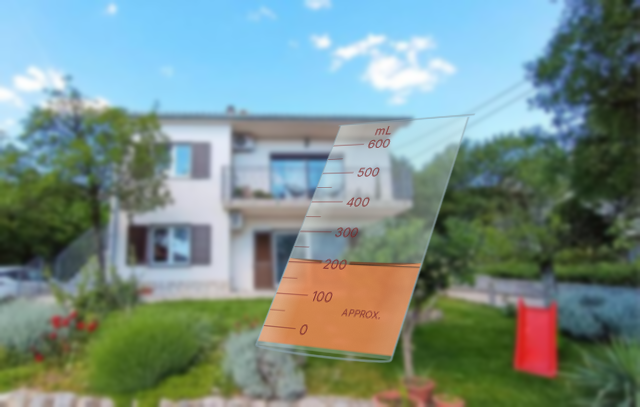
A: 200 mL
